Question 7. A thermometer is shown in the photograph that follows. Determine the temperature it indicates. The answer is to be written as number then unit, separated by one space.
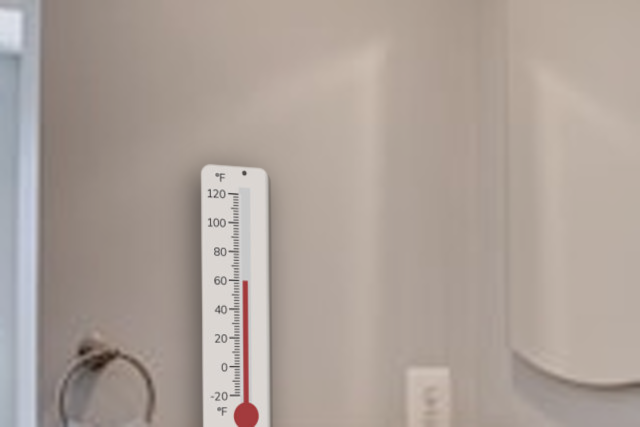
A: 60 °F
